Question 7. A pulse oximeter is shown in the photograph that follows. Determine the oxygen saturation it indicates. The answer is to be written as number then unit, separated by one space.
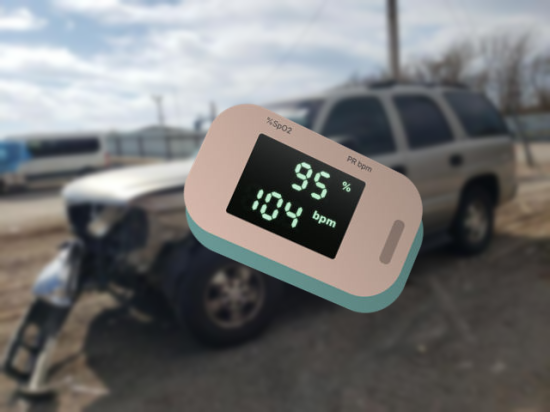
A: 95 %
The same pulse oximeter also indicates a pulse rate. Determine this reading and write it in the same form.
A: 104 bpm
